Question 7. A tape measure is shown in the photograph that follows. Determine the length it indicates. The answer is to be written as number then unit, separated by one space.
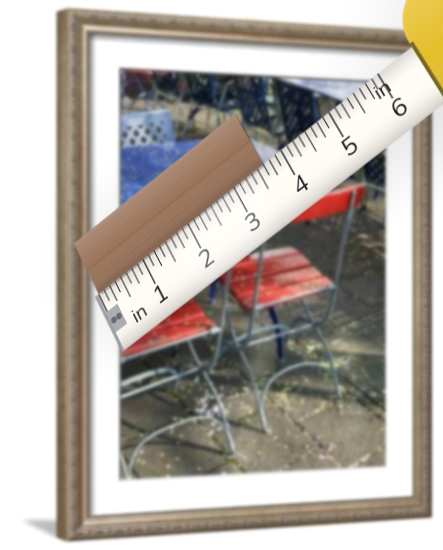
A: 3.625 in
